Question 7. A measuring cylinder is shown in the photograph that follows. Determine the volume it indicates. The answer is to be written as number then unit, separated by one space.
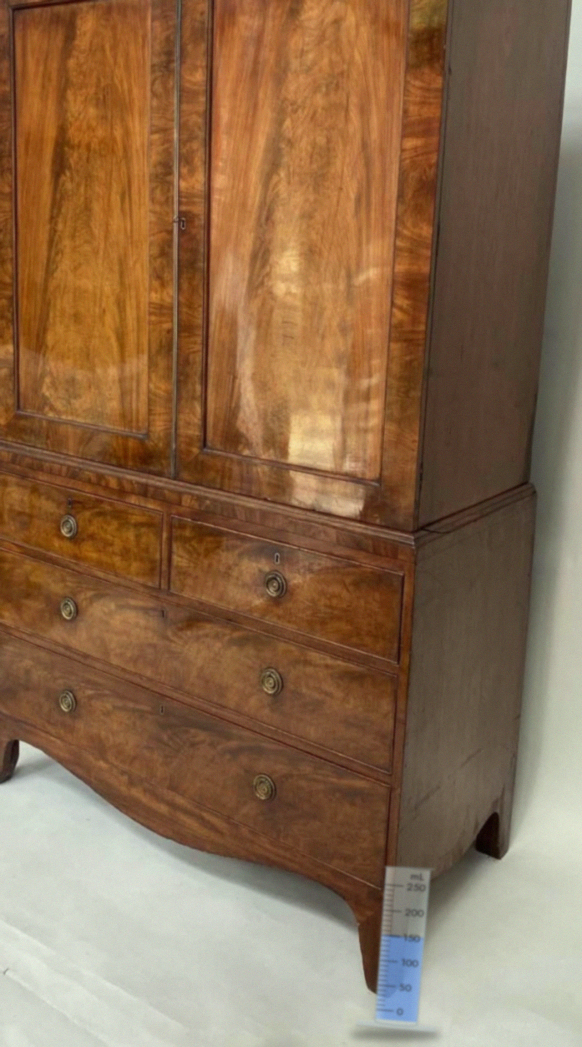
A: 150 mL
